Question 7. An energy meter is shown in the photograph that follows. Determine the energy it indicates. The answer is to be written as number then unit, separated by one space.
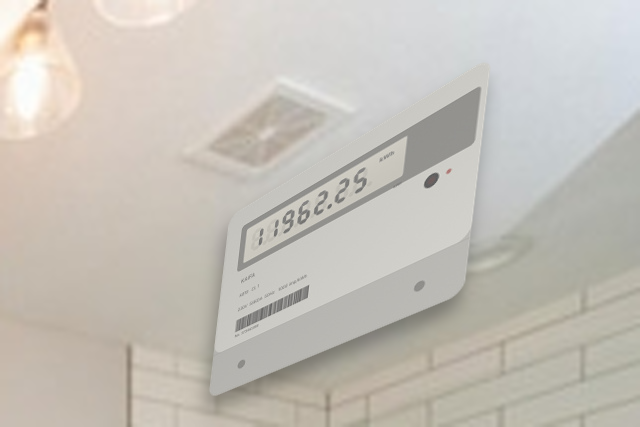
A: 11962.25 kWh
